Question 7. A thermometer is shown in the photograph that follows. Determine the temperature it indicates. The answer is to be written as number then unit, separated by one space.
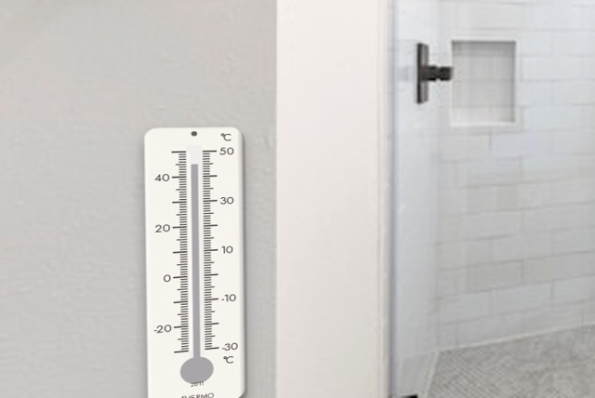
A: 45 °C
